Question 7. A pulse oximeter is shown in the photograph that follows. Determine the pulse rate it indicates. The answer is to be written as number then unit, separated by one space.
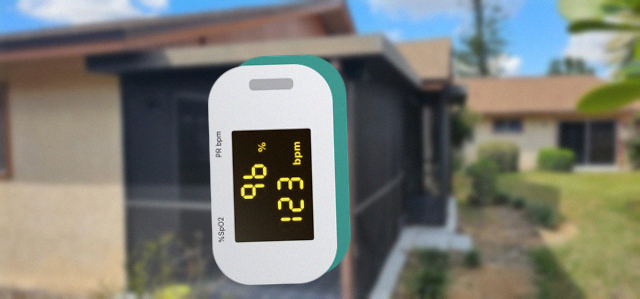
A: 123 bpm
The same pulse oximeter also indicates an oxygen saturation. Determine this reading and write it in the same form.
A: 96 %
